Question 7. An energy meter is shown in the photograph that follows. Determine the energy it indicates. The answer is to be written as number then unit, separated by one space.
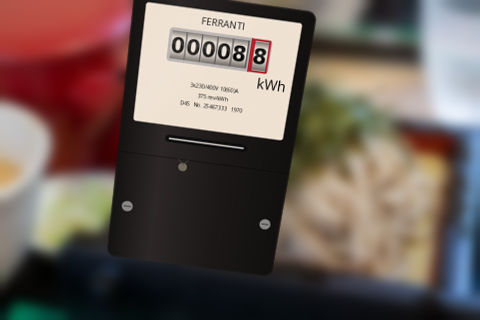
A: 8.8 kWh
